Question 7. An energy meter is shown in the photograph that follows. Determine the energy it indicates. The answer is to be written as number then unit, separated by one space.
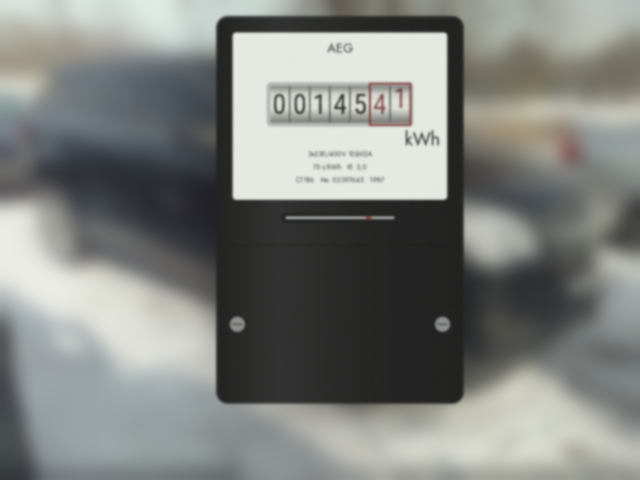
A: 145.41 kWh
